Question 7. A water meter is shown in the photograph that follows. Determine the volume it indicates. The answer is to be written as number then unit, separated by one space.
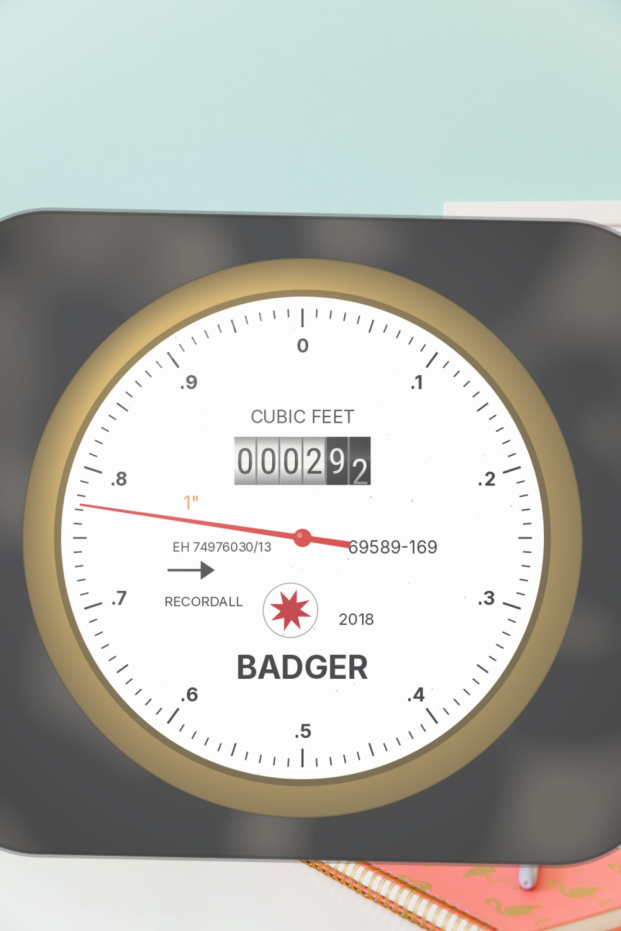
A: 291.77 ft³
